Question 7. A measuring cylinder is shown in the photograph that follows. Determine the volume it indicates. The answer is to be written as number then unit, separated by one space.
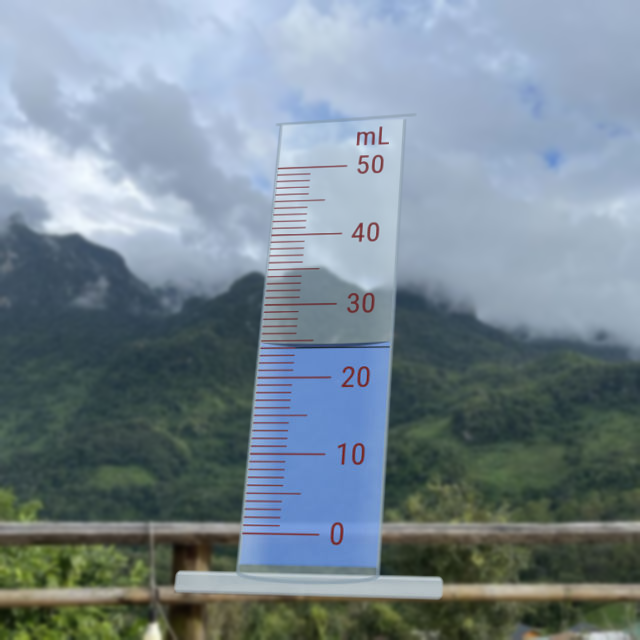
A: 24 mL
